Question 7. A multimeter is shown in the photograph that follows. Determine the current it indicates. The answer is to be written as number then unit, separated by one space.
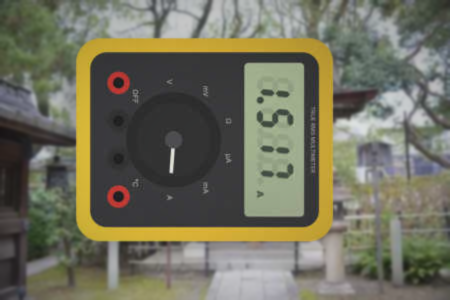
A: 1.517 A
